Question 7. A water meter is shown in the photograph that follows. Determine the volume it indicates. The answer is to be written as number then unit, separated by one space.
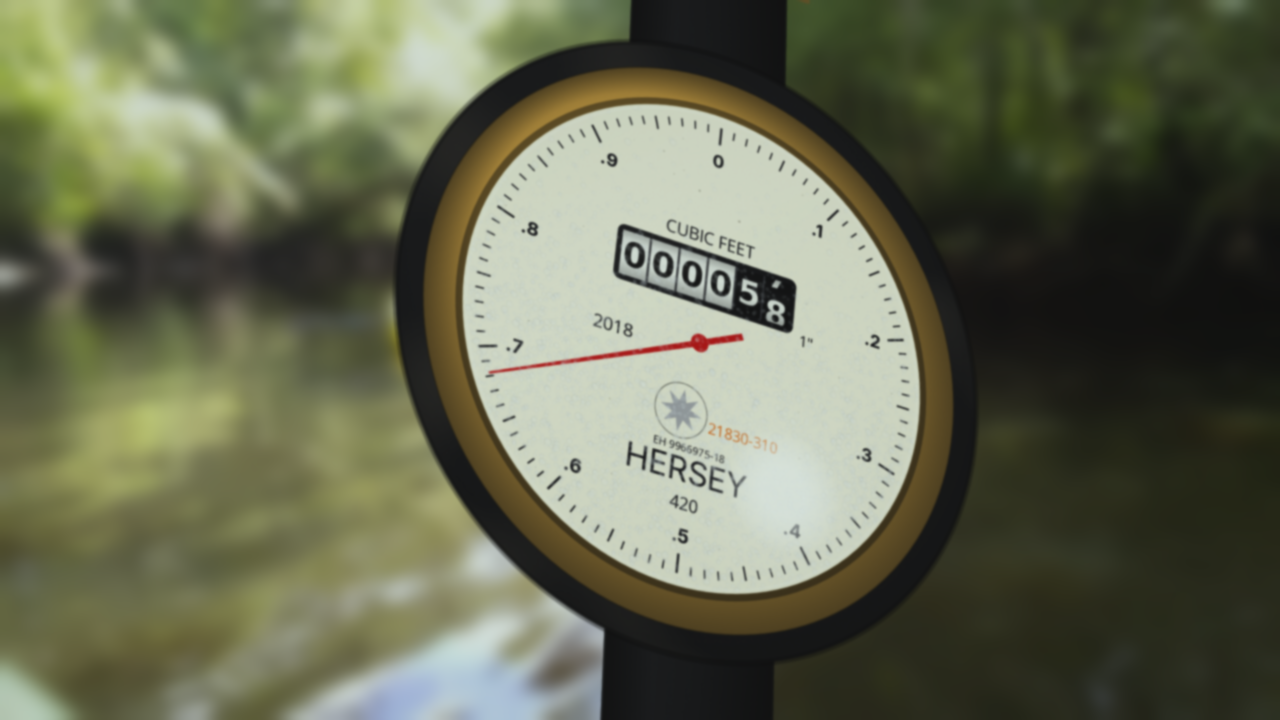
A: 57.68 ft³
